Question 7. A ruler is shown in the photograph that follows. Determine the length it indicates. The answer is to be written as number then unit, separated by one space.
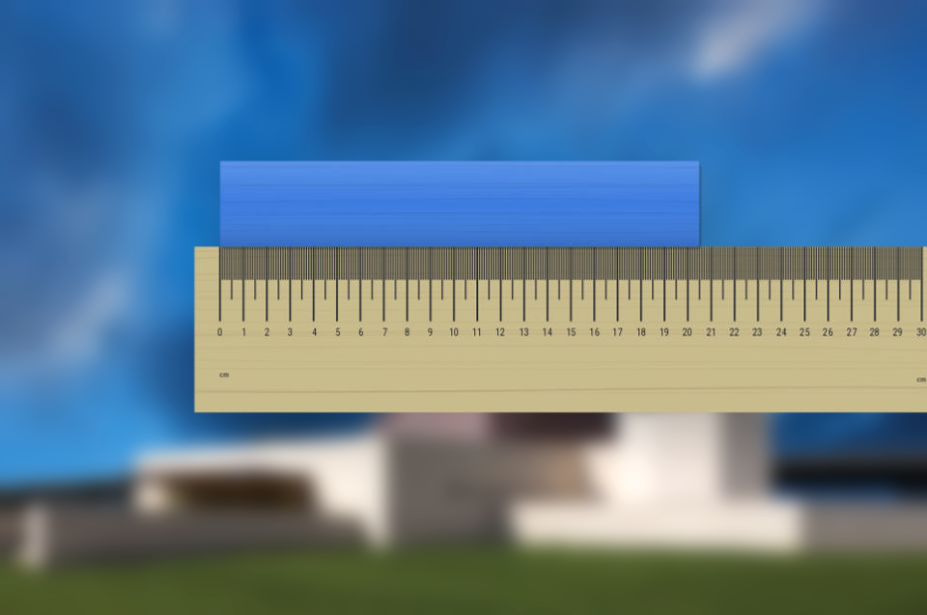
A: 20.5 cm
